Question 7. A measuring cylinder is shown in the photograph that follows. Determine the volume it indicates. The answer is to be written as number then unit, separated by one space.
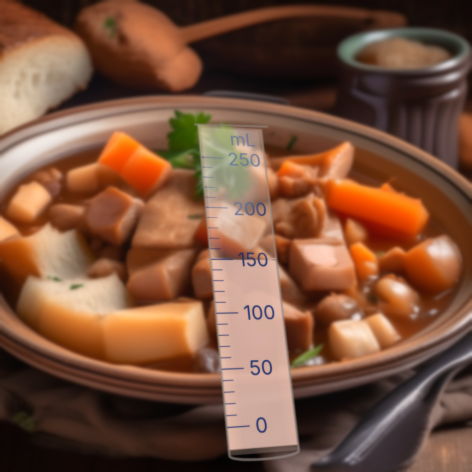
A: 150 mL
